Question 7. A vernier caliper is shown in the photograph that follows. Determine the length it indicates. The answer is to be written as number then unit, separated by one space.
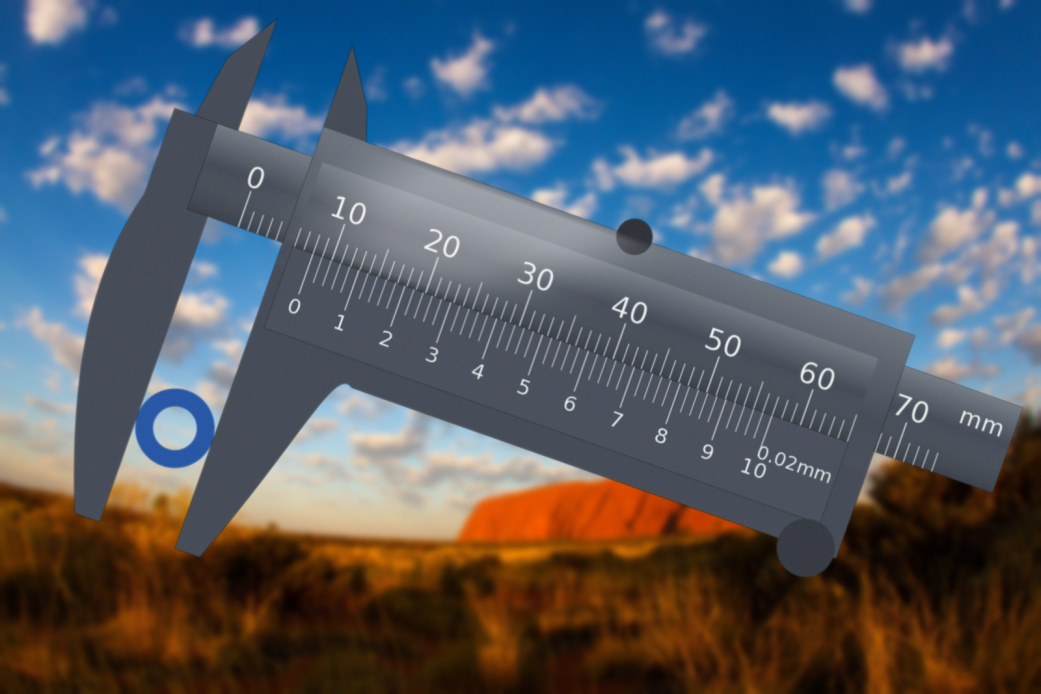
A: 8.0 mm
